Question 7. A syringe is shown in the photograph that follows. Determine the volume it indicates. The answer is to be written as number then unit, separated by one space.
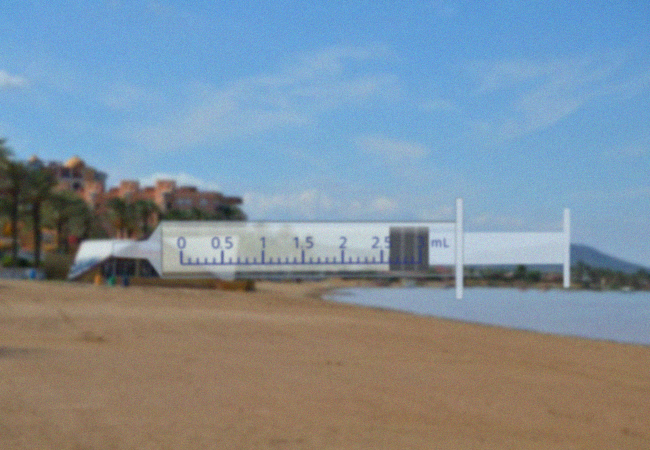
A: 2.6 mL
